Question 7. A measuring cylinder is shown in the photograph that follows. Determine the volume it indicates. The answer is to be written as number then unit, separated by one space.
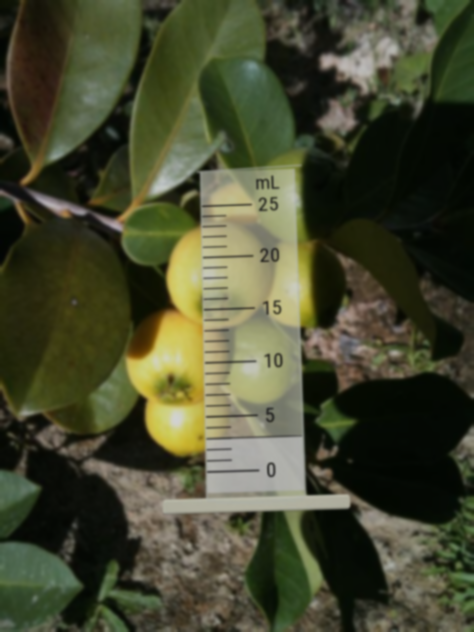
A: 3 mL
